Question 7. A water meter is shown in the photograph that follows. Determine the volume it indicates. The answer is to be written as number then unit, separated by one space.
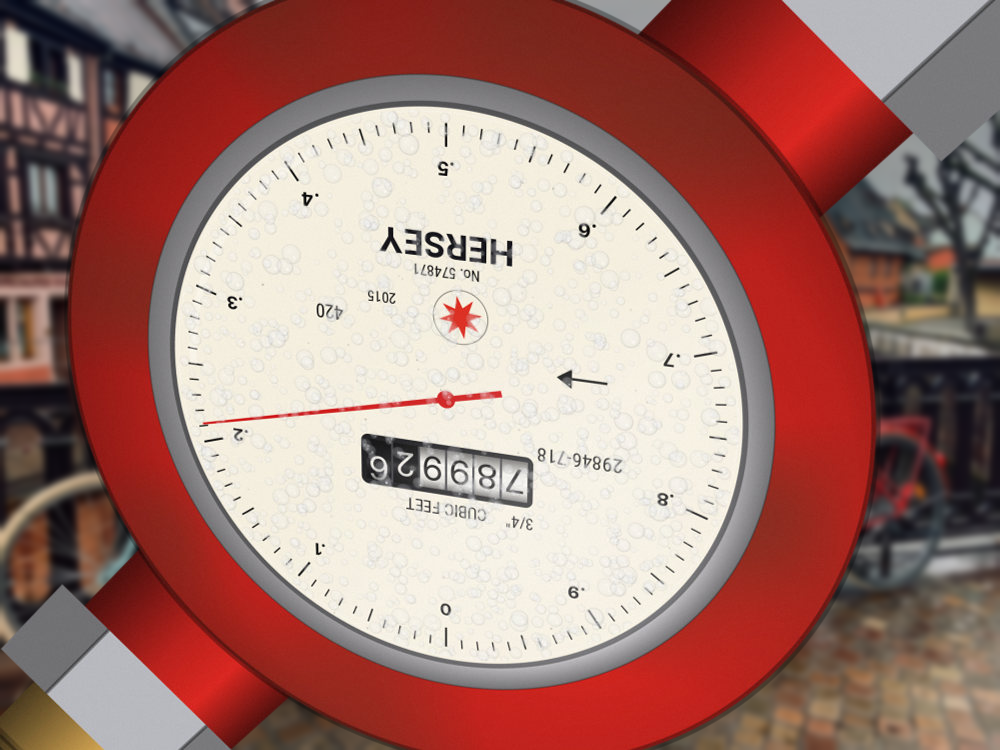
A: 789926.21 ft³
